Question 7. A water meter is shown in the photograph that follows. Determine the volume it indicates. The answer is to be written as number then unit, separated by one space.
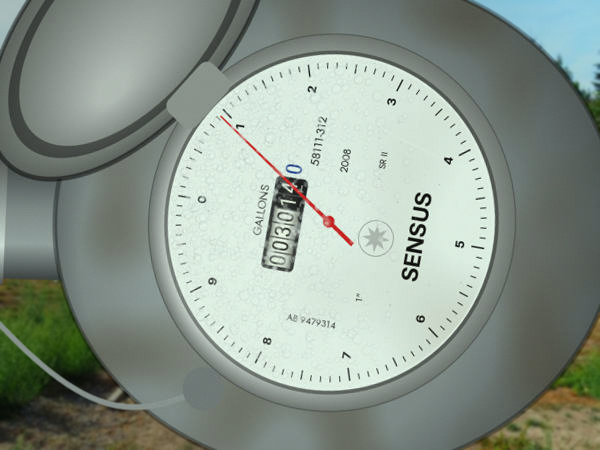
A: 30140.9 gal
